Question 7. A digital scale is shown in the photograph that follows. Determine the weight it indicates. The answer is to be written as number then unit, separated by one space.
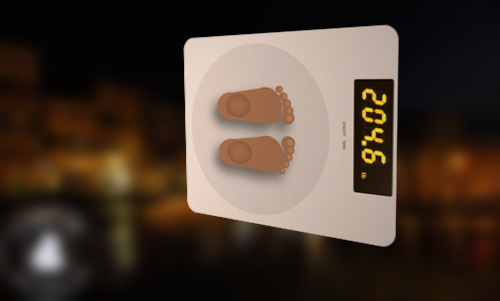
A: 204.6 lb
